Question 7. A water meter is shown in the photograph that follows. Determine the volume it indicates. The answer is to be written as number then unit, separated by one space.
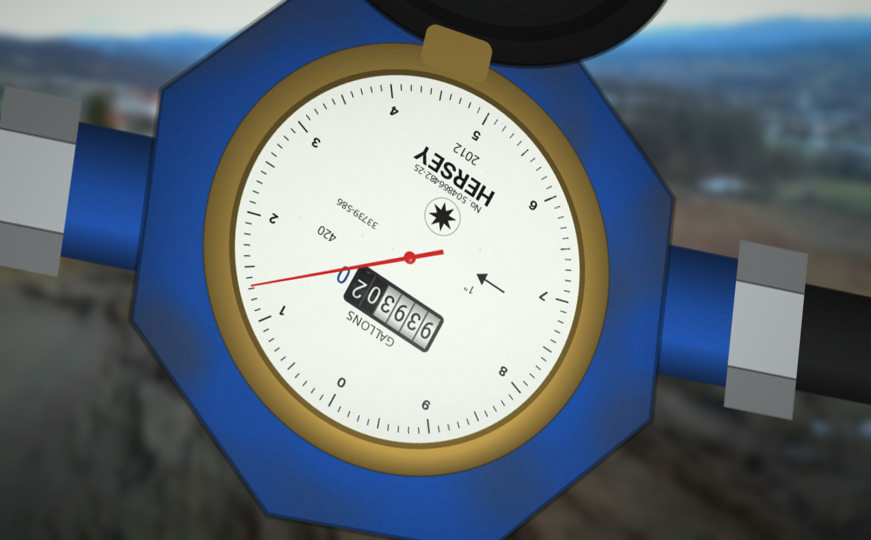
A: 9393021.3 gal
